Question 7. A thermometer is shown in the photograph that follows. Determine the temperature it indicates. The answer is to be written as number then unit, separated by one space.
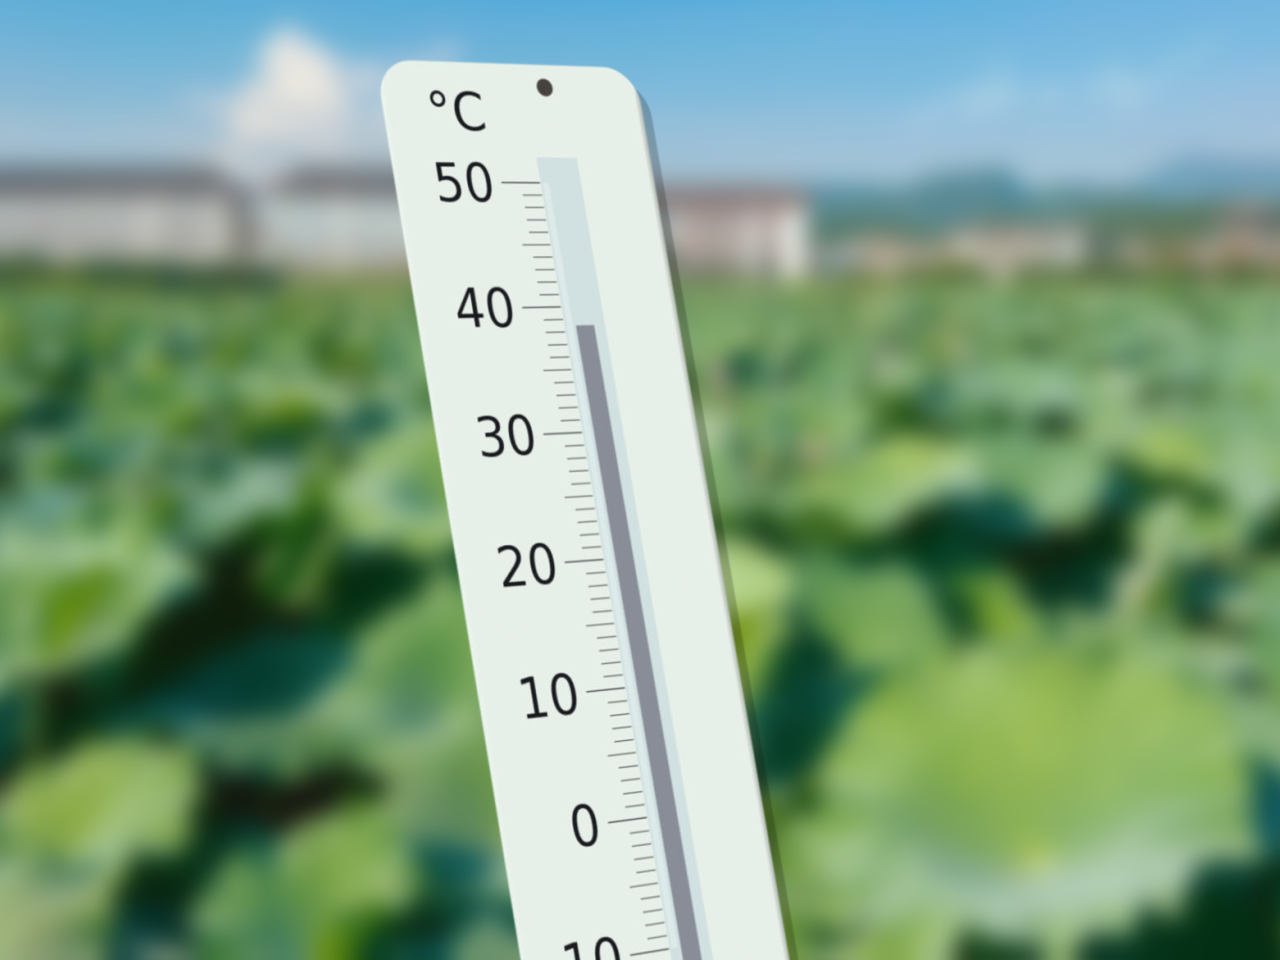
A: 38.5 °C
